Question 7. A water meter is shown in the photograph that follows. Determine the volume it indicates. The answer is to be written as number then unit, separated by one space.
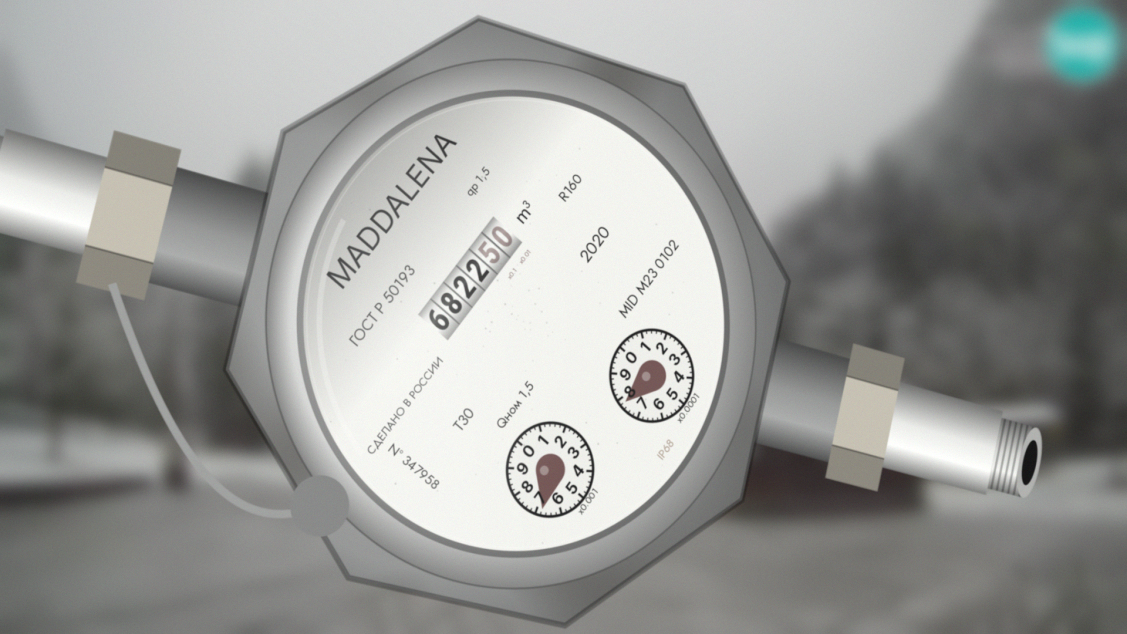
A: 6822.5067 m³
